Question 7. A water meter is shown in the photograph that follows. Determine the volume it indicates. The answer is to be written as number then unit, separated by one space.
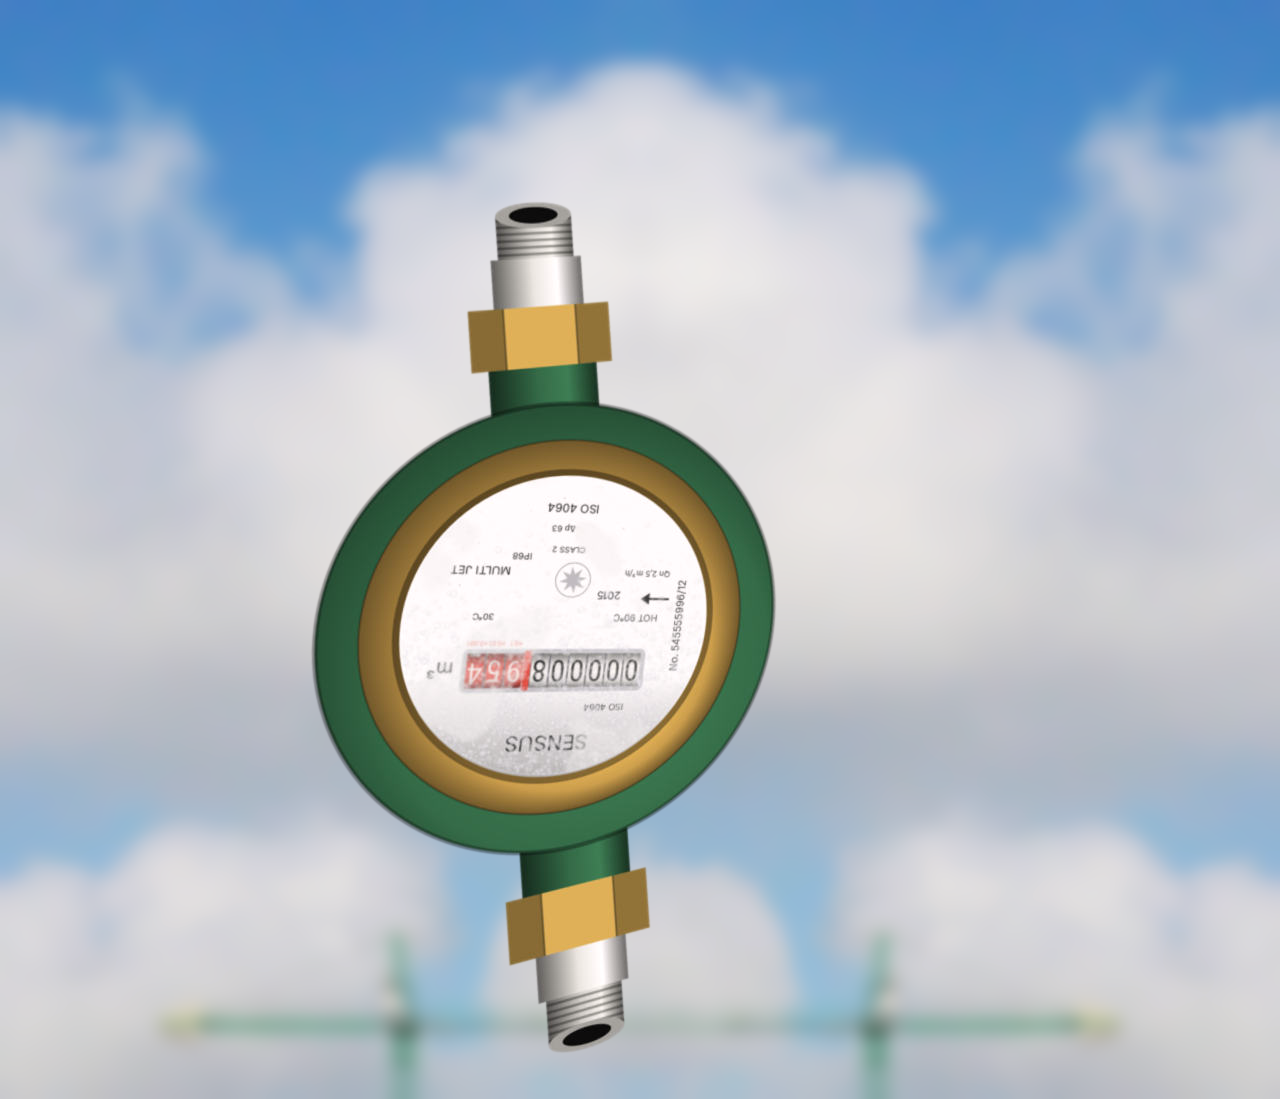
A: 8.954 m³
